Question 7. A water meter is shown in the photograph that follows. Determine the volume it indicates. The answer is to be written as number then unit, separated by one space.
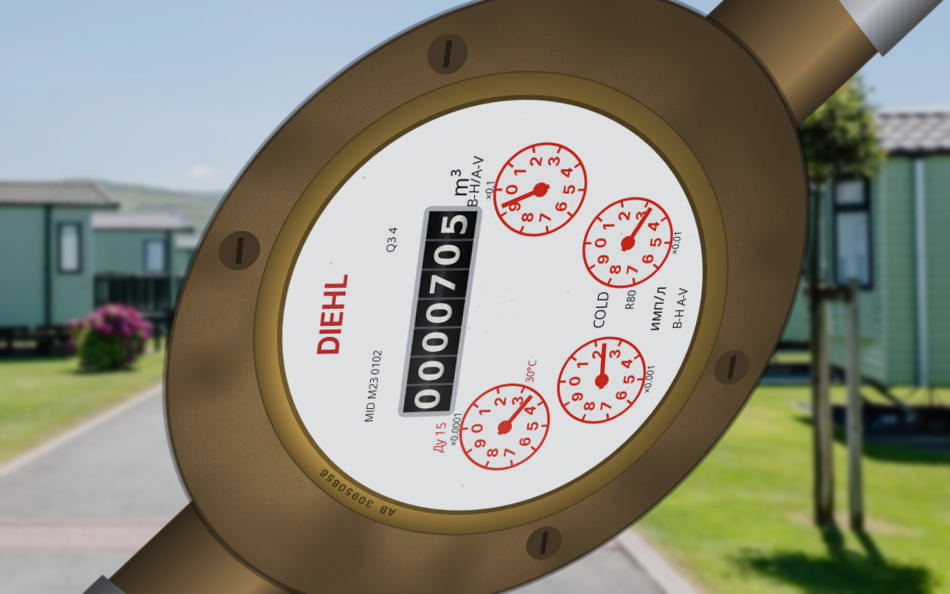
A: 704.9323 m³
